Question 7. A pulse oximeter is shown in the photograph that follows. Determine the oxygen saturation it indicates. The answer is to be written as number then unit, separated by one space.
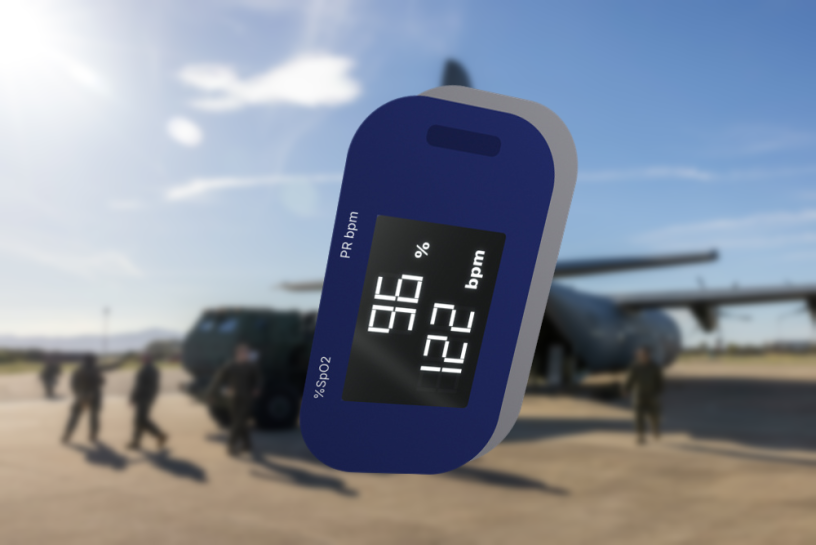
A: 96 %
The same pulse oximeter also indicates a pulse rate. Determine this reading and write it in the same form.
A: 122 bpm
